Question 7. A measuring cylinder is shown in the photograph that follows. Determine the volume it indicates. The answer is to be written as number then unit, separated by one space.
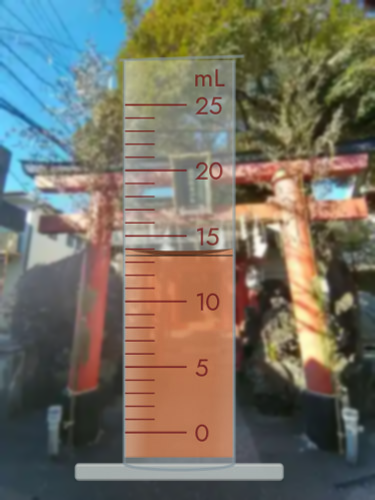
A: 13.5 mL
